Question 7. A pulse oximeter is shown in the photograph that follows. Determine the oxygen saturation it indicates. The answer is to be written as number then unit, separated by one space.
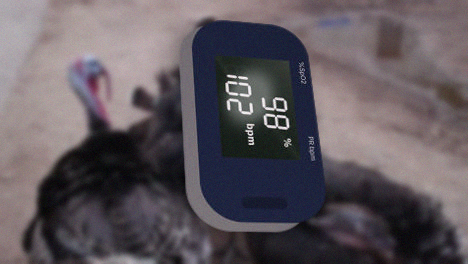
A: 98 %
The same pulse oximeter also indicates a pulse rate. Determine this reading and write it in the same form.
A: 102 bpm
